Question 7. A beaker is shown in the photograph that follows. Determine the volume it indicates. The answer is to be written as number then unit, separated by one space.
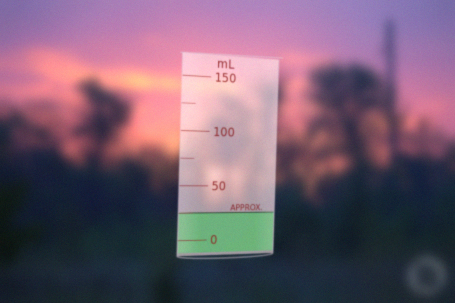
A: 25 mL
